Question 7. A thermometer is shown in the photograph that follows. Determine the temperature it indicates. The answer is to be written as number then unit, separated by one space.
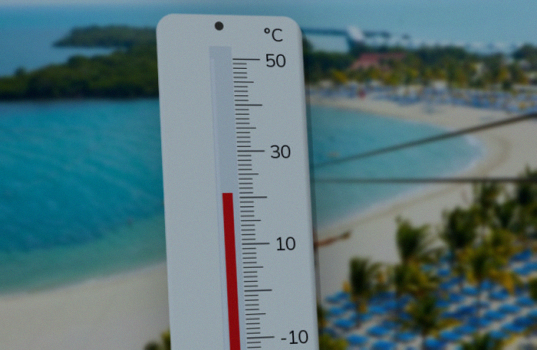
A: 21 °C
